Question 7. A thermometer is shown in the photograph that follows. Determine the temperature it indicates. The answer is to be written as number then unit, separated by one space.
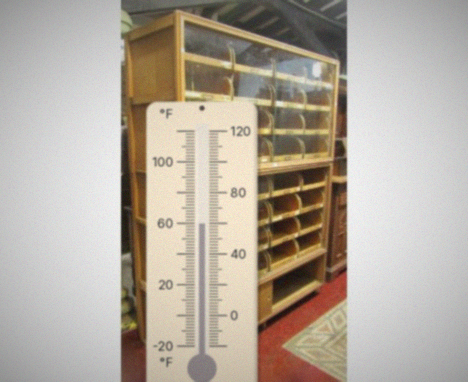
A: 60 °F
